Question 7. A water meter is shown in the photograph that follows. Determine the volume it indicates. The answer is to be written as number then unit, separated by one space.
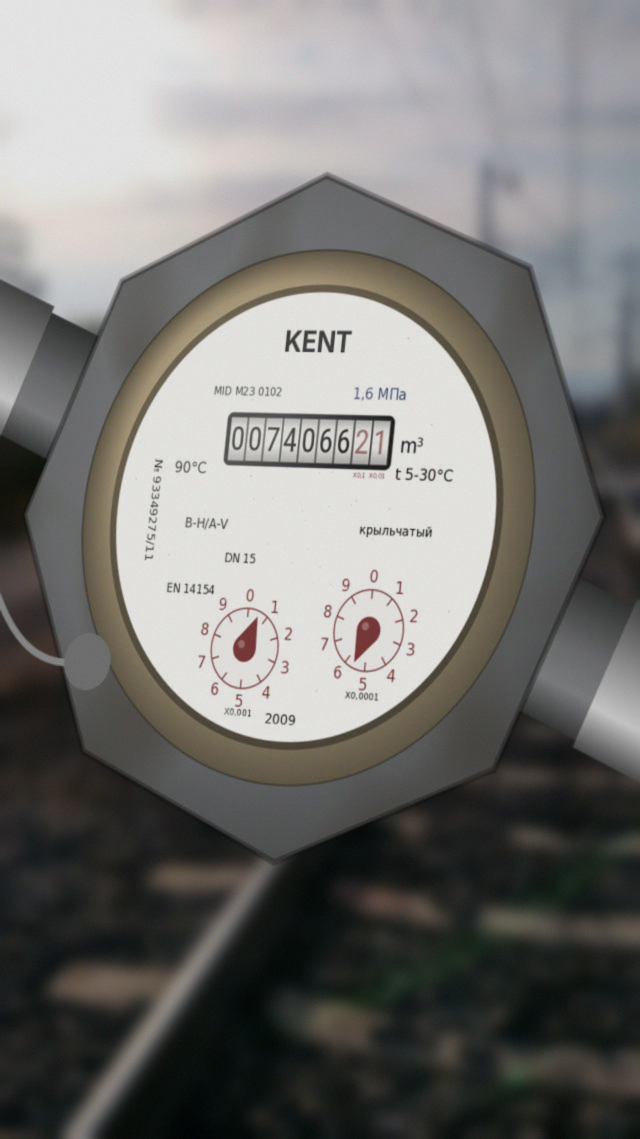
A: 74066.2105 m³
